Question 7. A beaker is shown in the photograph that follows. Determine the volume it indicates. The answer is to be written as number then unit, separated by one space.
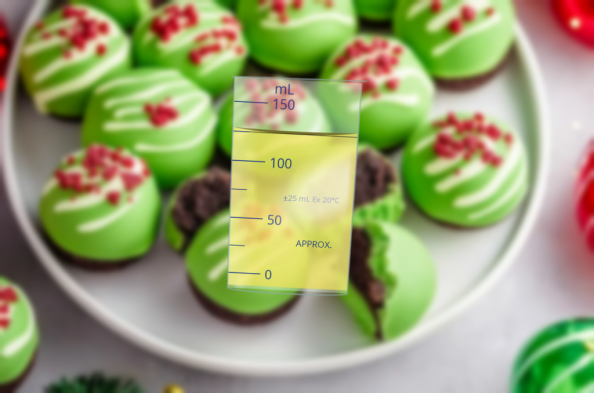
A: 125 mL
